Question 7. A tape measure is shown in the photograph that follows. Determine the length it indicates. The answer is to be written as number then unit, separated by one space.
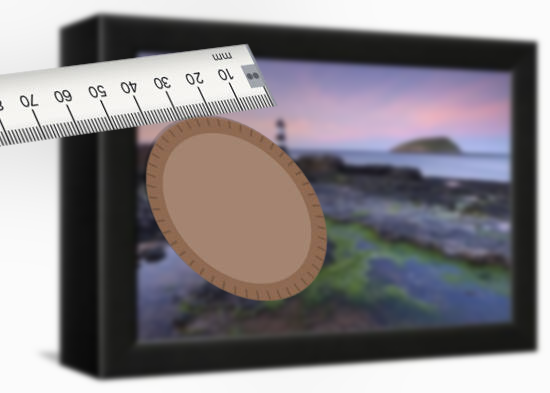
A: 50 mm
